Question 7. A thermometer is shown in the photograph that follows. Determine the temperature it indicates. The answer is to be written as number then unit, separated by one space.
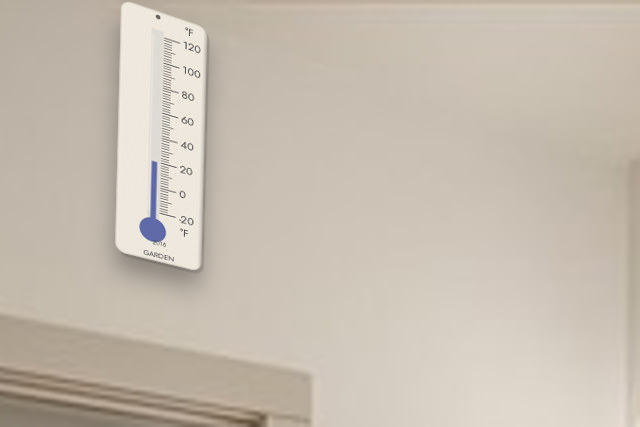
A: 20 °F
